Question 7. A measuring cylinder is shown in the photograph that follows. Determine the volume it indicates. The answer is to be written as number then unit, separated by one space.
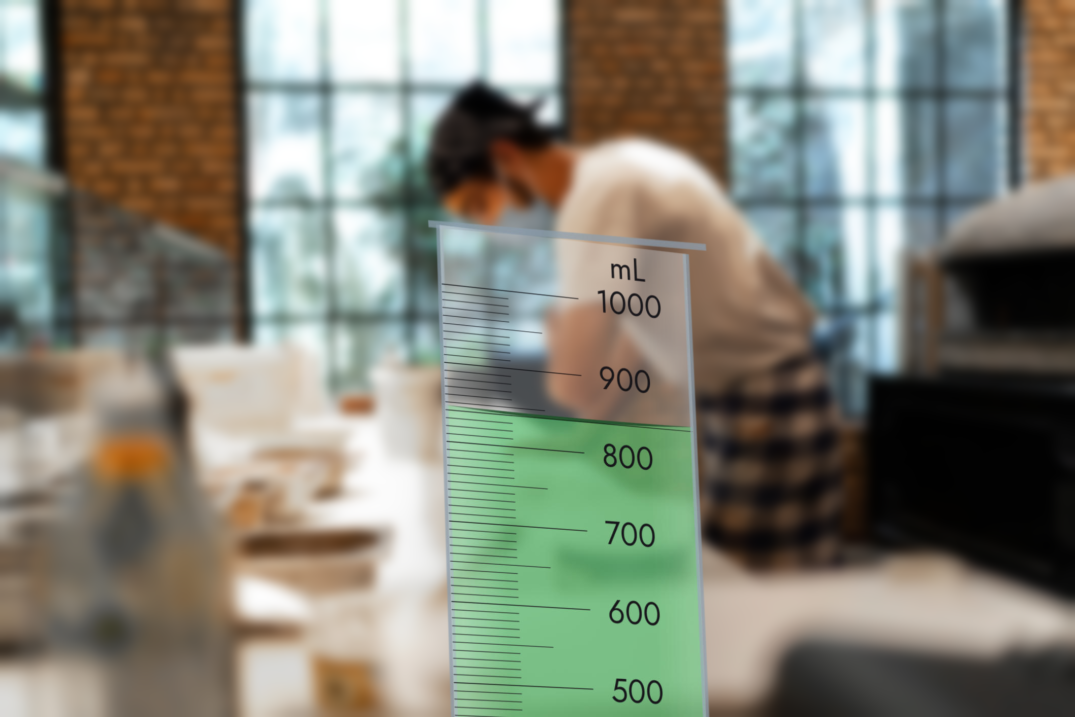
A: 840 mL
